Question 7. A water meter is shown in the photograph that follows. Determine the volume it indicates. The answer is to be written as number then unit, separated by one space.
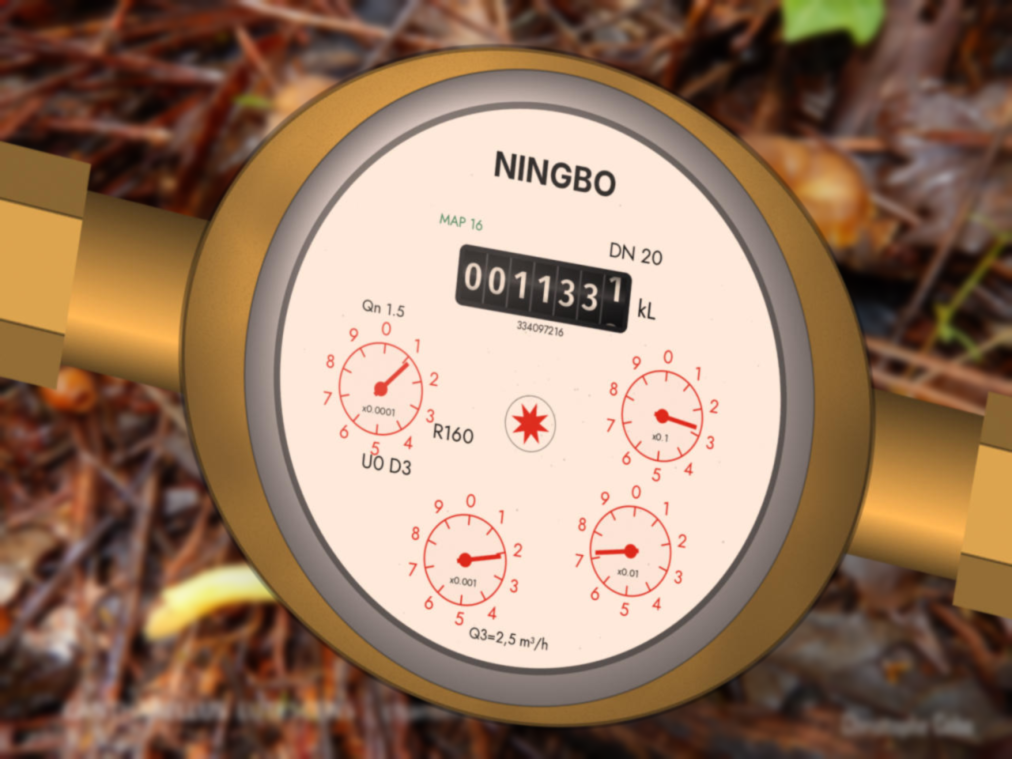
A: 11331.2721 kL
